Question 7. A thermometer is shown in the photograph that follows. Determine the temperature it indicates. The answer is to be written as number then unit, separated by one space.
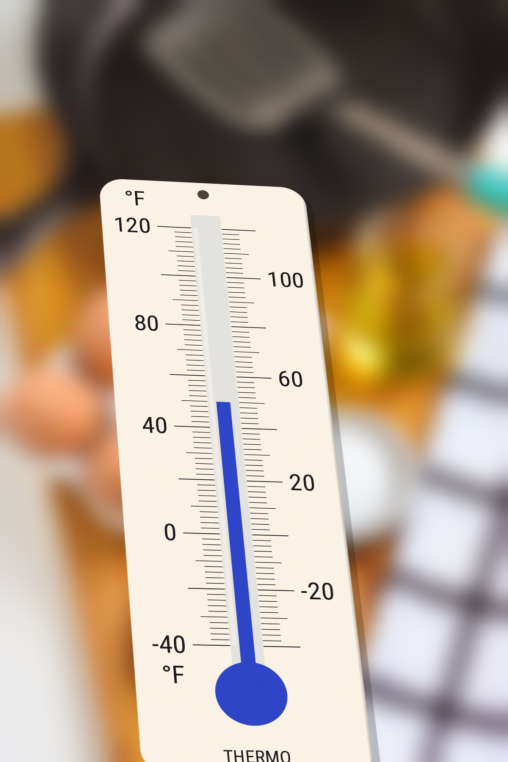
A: 50 °F
